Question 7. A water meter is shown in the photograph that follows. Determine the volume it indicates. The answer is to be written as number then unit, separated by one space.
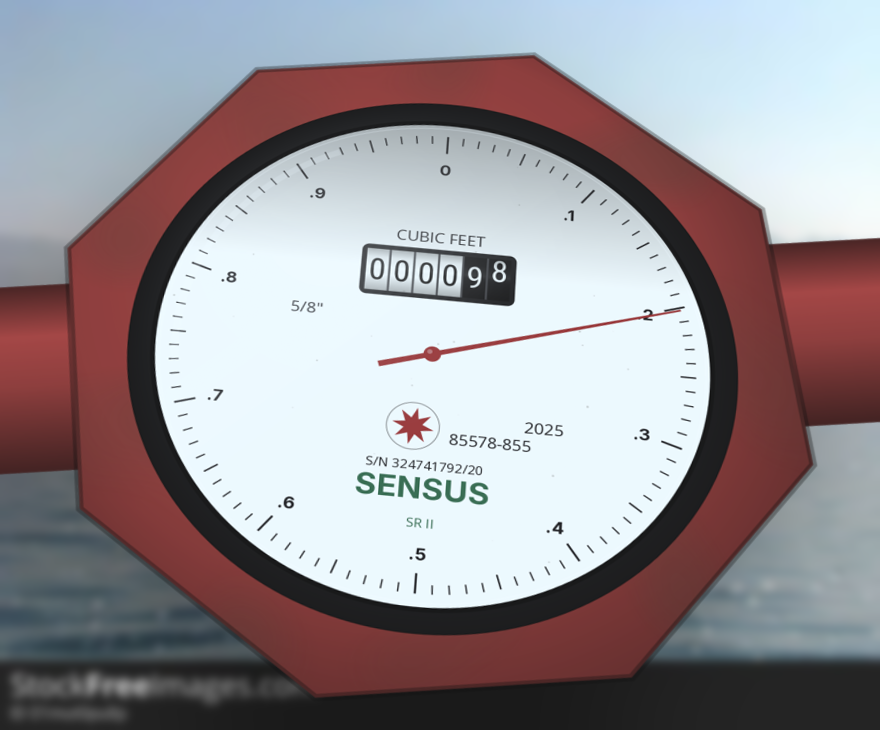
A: 98.20 ft³
